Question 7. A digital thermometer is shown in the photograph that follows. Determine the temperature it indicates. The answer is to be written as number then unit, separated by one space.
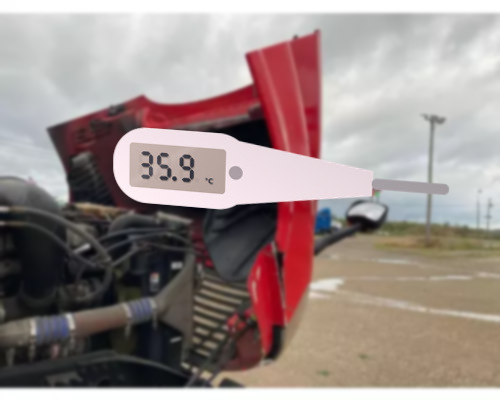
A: 35.9 °C
